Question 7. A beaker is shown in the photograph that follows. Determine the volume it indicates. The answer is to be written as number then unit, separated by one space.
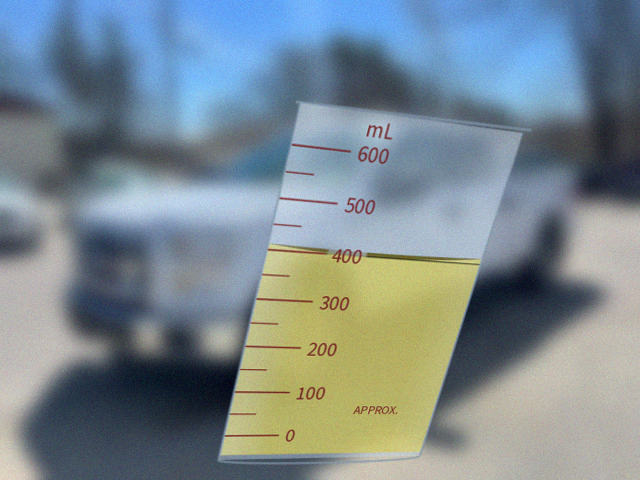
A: 400 mL
